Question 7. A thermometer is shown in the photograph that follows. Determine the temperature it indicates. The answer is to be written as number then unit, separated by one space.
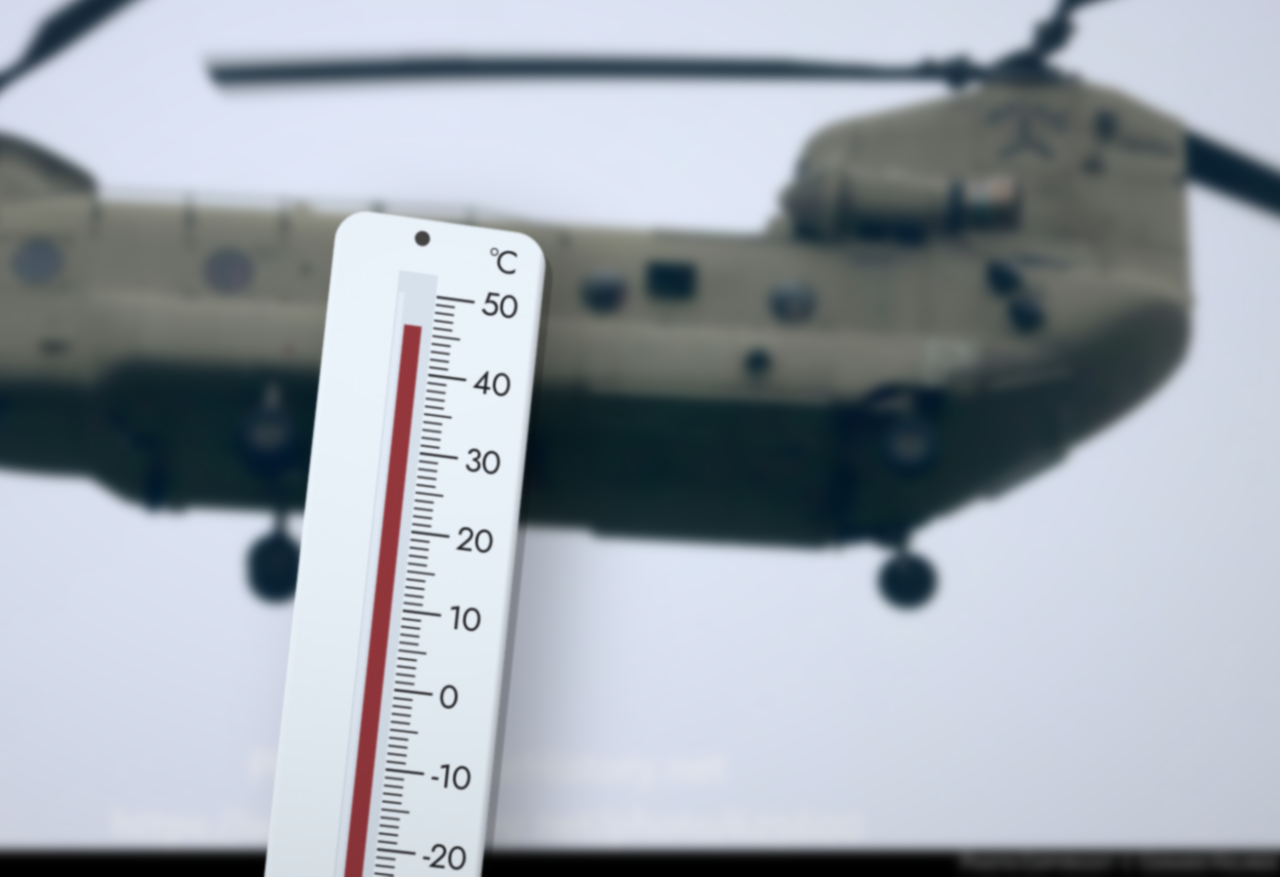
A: 46 °C
